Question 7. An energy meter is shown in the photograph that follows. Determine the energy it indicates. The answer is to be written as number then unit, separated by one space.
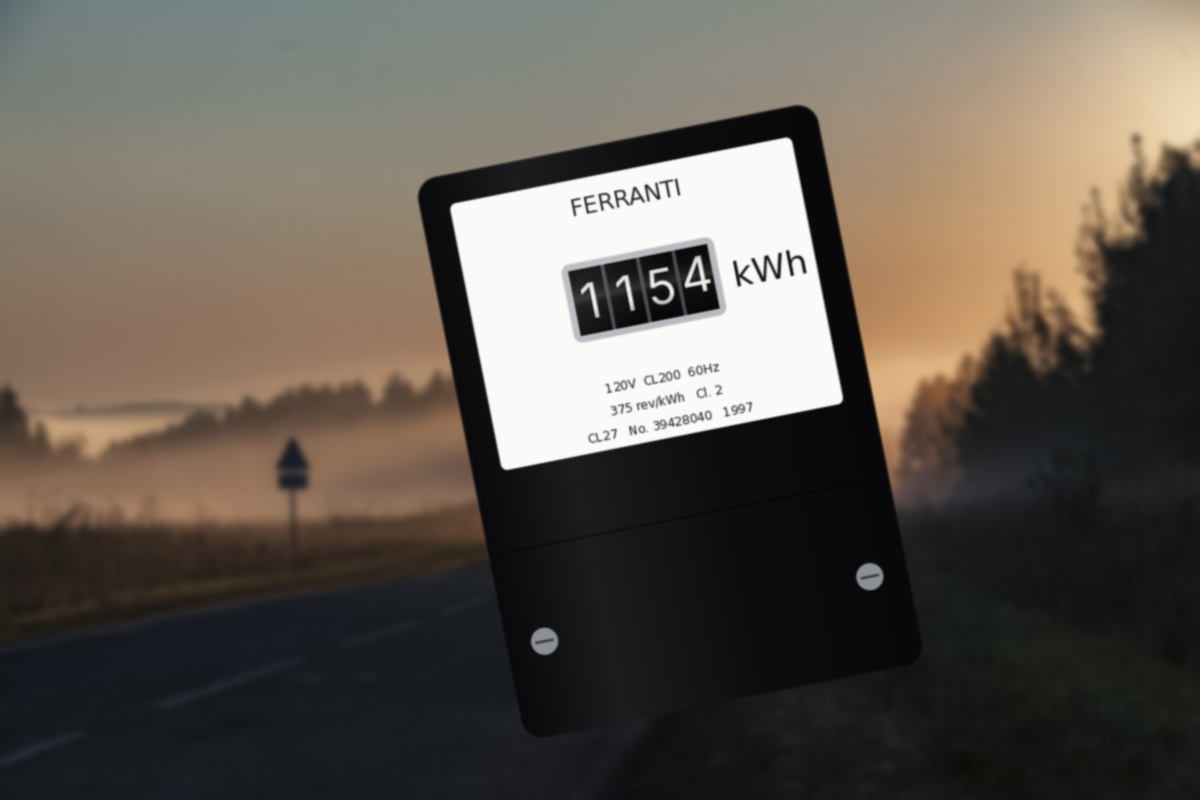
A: 1154 kWh
